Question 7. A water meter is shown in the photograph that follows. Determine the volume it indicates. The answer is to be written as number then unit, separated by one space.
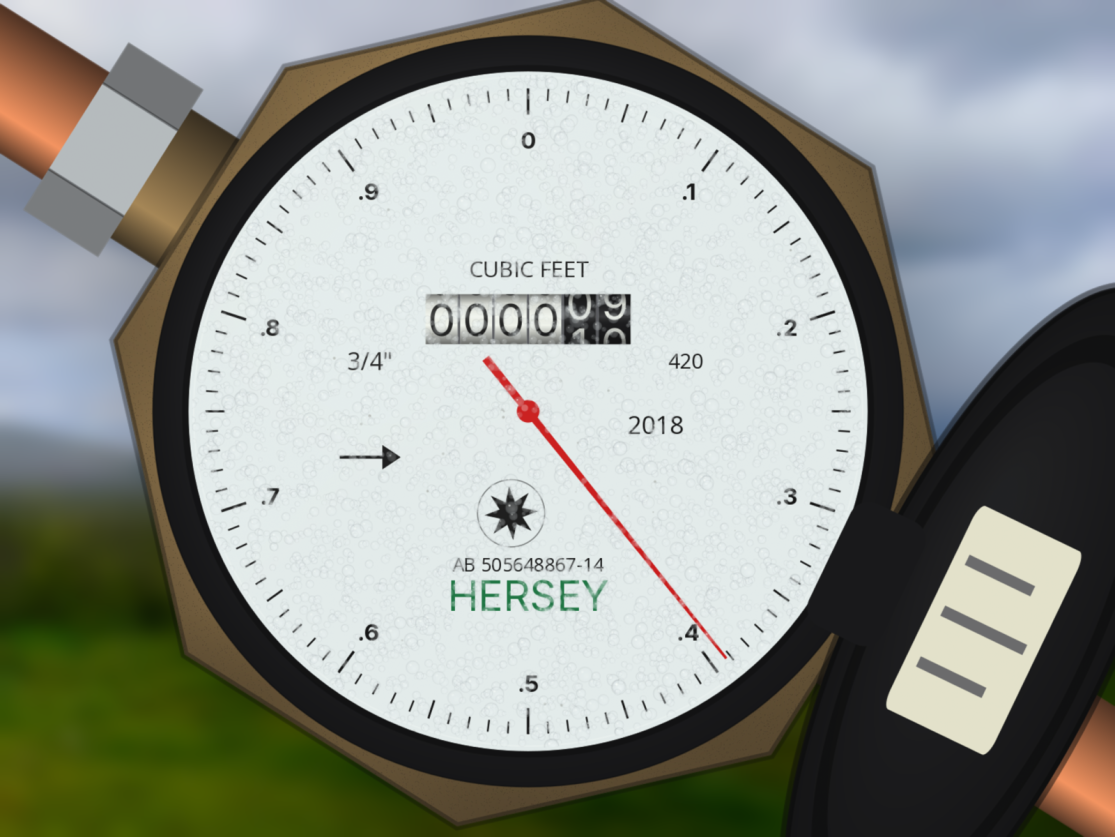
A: 9.39 ft³
